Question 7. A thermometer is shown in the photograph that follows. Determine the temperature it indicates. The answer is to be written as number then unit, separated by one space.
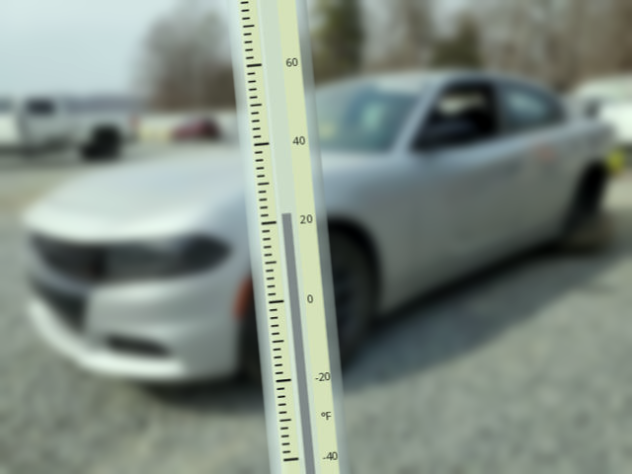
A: 22 °F
